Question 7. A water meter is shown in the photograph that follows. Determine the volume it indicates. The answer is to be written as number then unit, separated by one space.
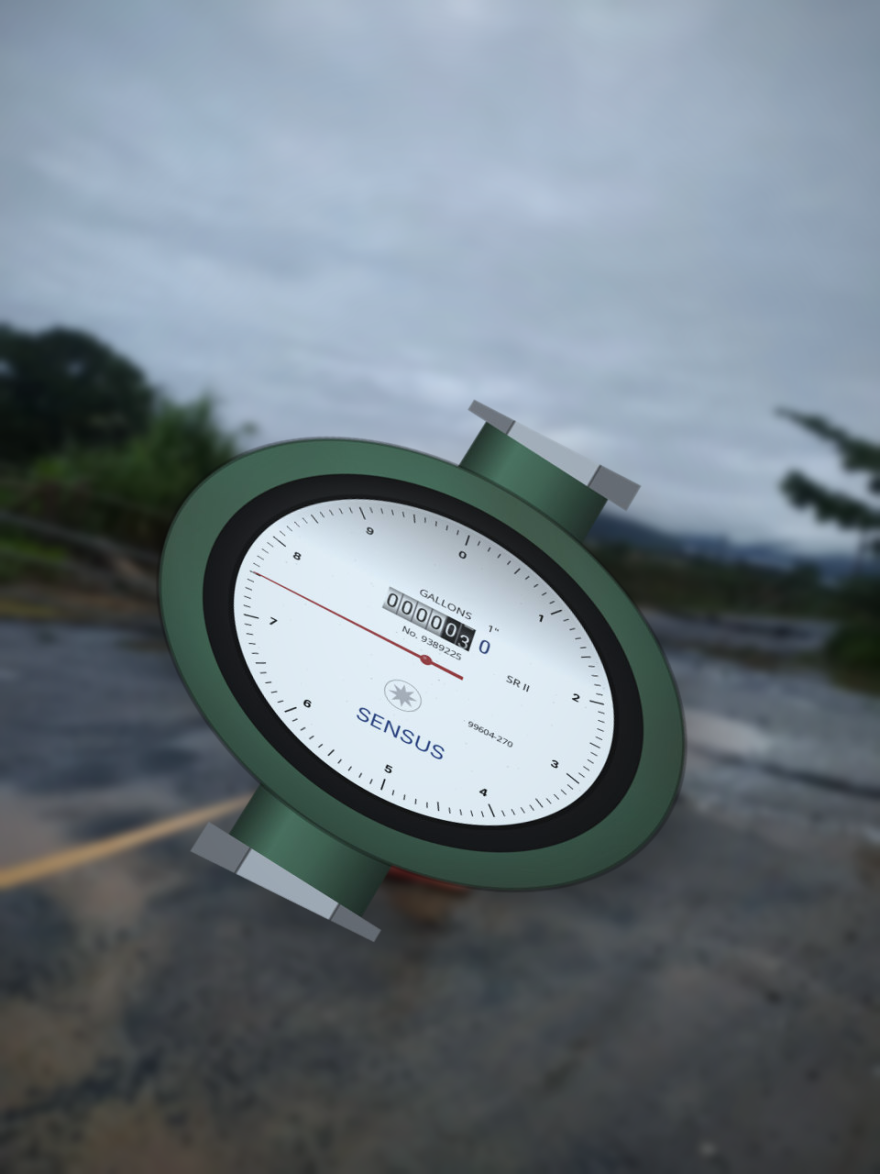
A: 27.5 gal
